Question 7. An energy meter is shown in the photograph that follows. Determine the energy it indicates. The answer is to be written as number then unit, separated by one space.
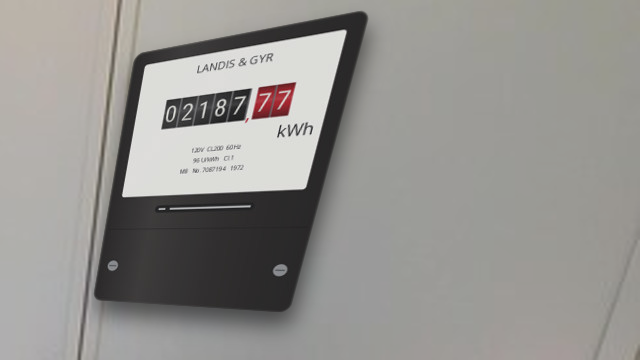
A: 2187.77 kWh
